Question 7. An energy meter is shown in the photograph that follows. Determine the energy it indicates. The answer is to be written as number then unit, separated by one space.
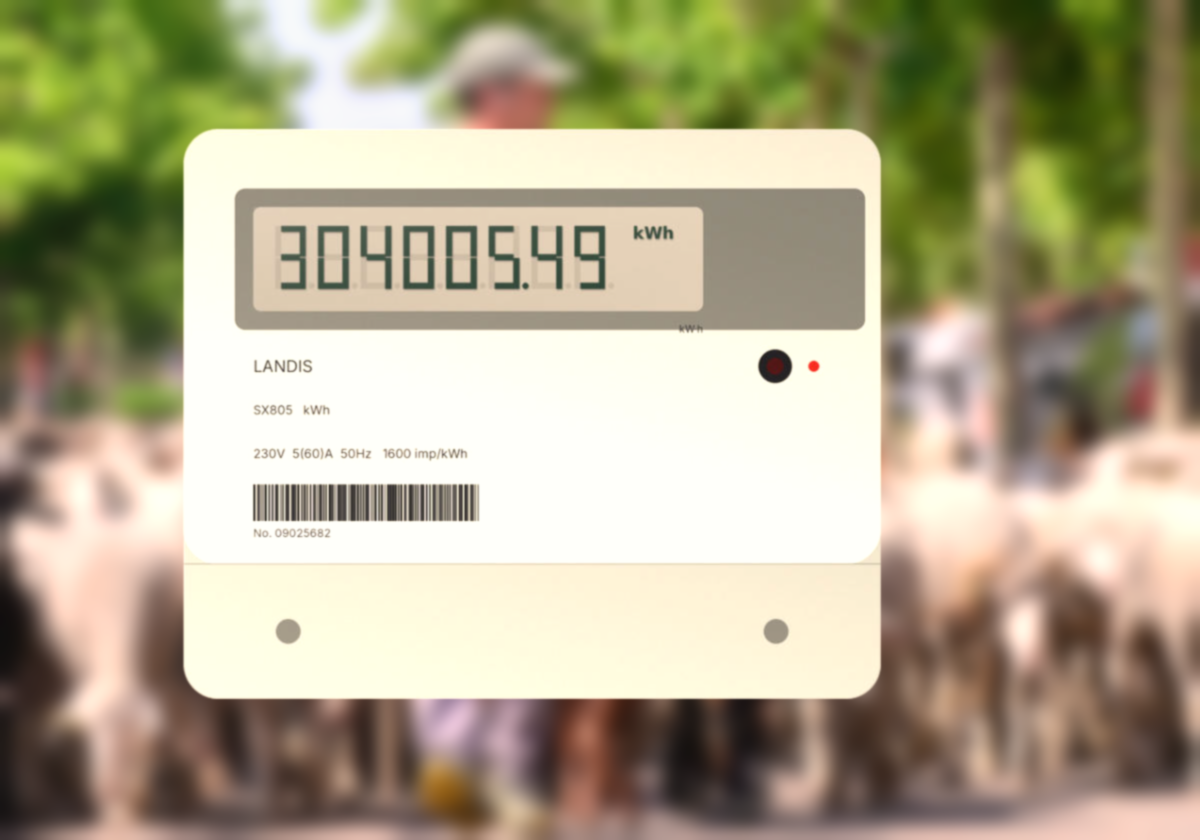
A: 304005.49 kWh
